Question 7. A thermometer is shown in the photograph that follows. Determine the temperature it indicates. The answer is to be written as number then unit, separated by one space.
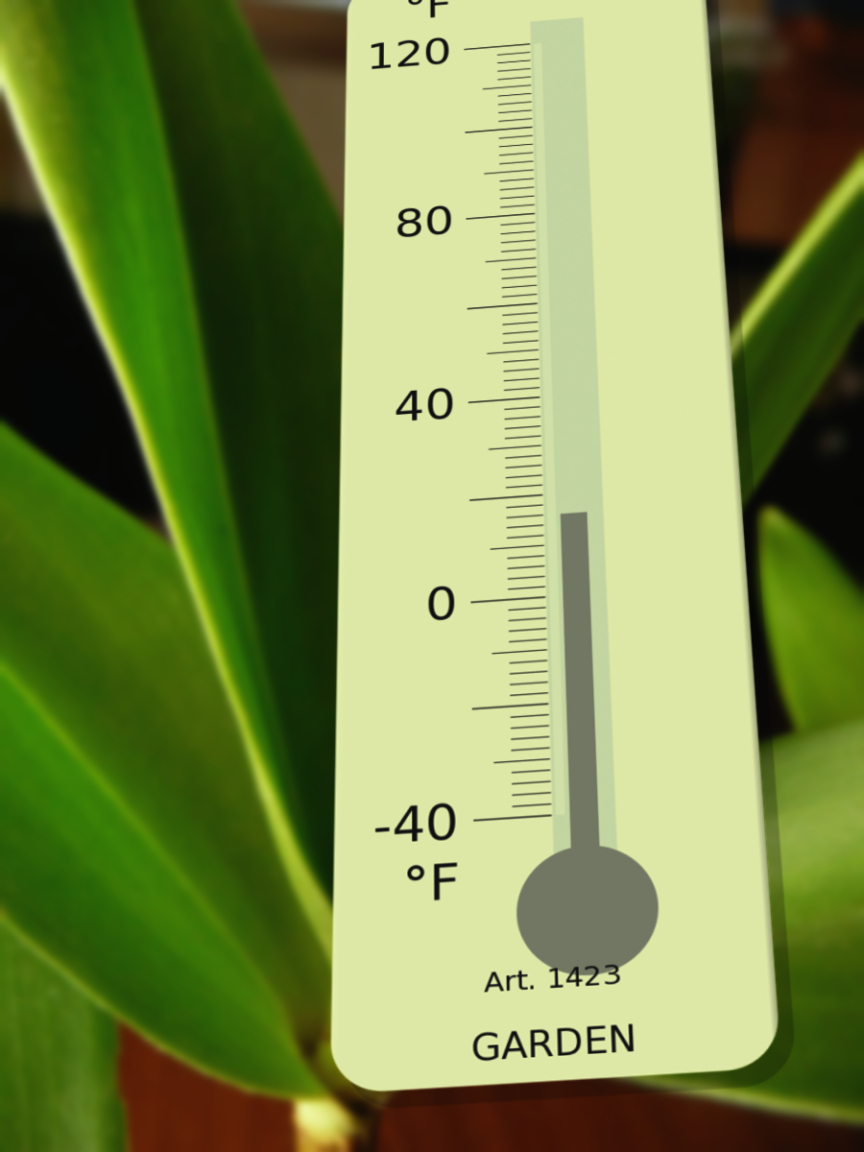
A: 16 °F
